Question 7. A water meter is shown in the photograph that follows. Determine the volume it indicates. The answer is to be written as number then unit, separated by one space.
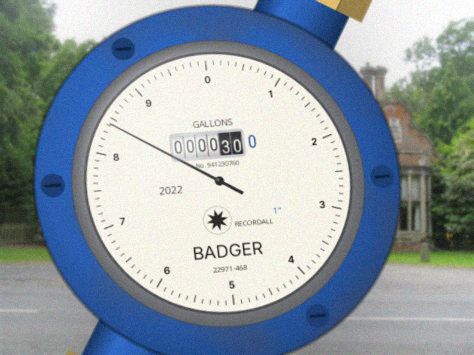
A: 298.4 gal
